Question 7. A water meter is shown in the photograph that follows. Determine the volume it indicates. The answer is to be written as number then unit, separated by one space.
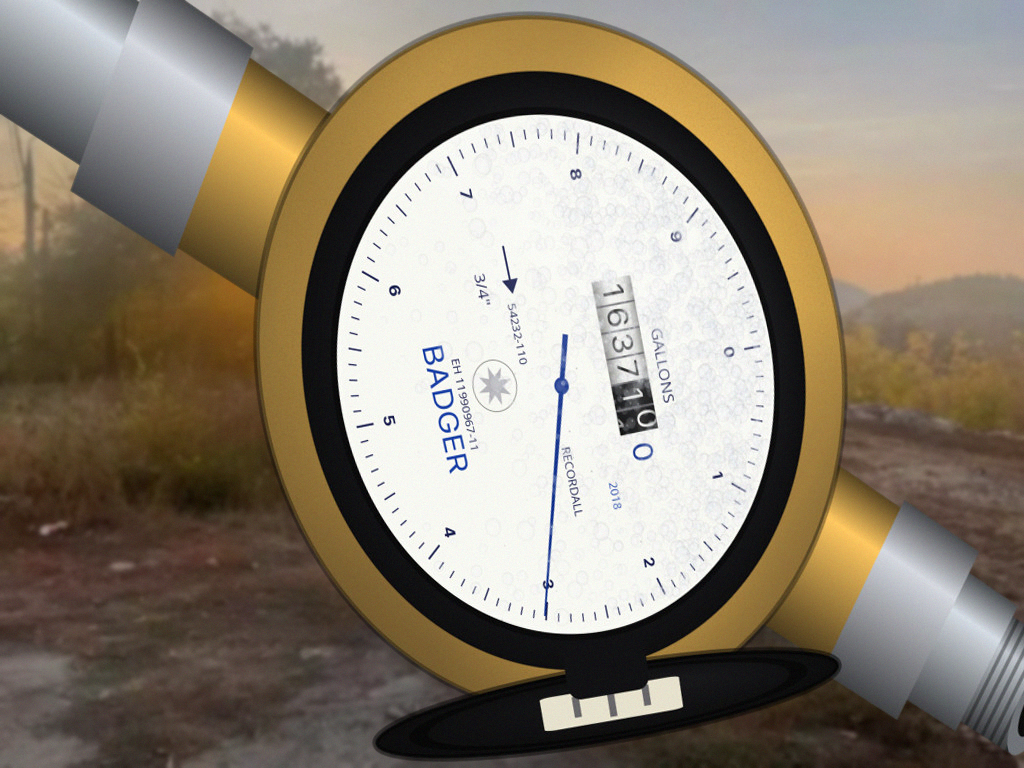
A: 1637103.0 gal
